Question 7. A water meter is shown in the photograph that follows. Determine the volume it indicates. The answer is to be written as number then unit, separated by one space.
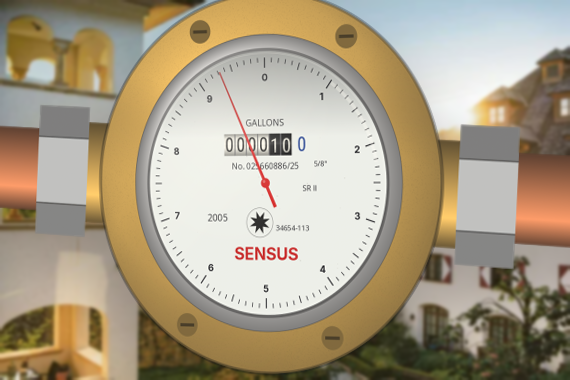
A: 99.3 gal
